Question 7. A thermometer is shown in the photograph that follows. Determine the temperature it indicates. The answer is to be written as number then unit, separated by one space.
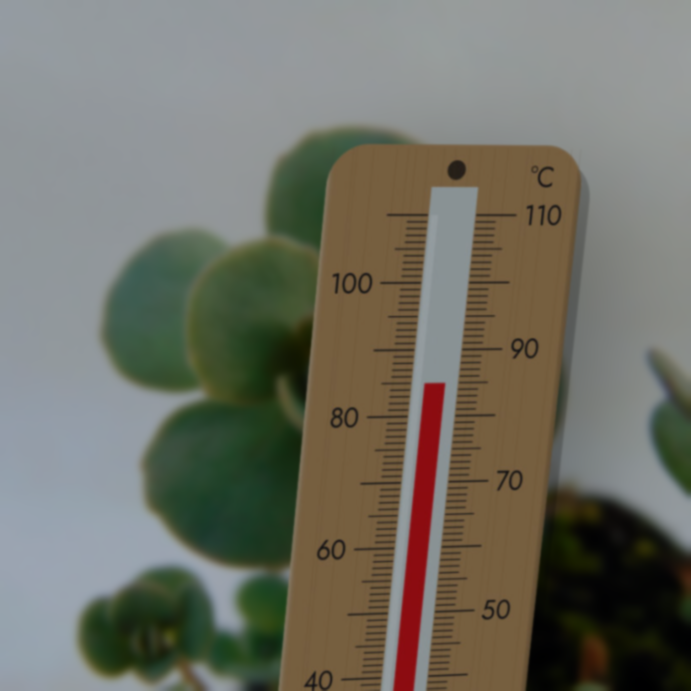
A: 85 °C
